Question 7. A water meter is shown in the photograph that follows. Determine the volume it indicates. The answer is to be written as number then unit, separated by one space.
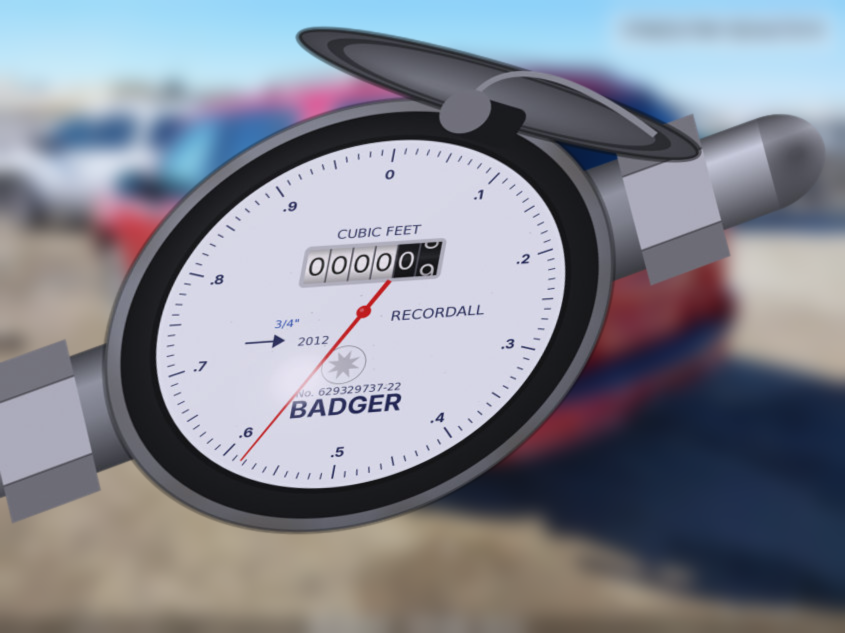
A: 8.58 ft³
